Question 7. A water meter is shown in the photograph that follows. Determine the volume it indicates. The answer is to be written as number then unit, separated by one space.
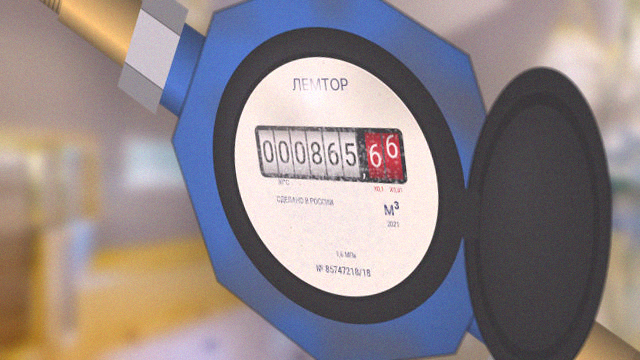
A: 865.66 m³
